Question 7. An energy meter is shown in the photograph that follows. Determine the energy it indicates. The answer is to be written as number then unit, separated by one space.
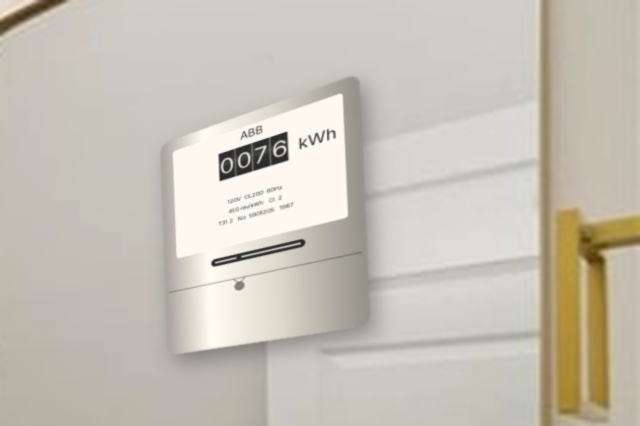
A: 76 kWh
